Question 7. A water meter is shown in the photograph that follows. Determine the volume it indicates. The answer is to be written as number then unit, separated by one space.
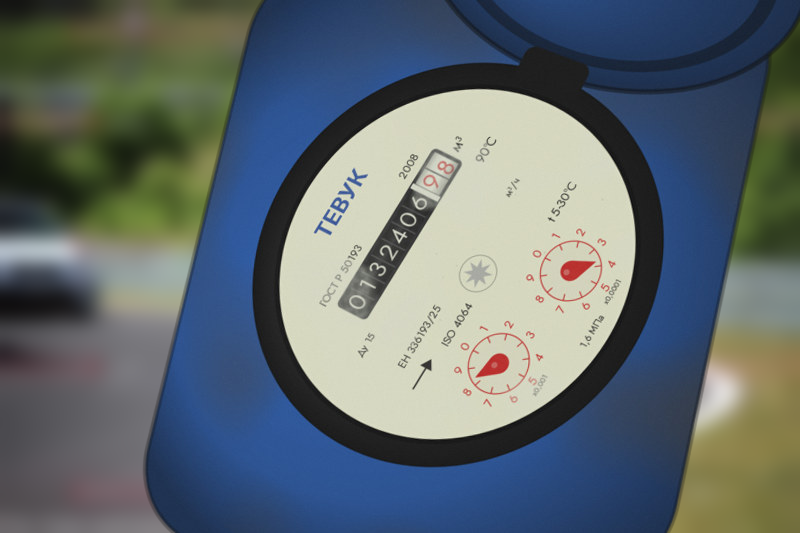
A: 132406.9783 m³
